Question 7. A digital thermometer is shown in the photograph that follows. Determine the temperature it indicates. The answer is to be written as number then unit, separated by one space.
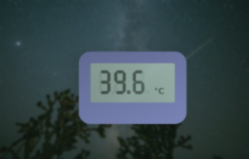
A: 39.6 °C
